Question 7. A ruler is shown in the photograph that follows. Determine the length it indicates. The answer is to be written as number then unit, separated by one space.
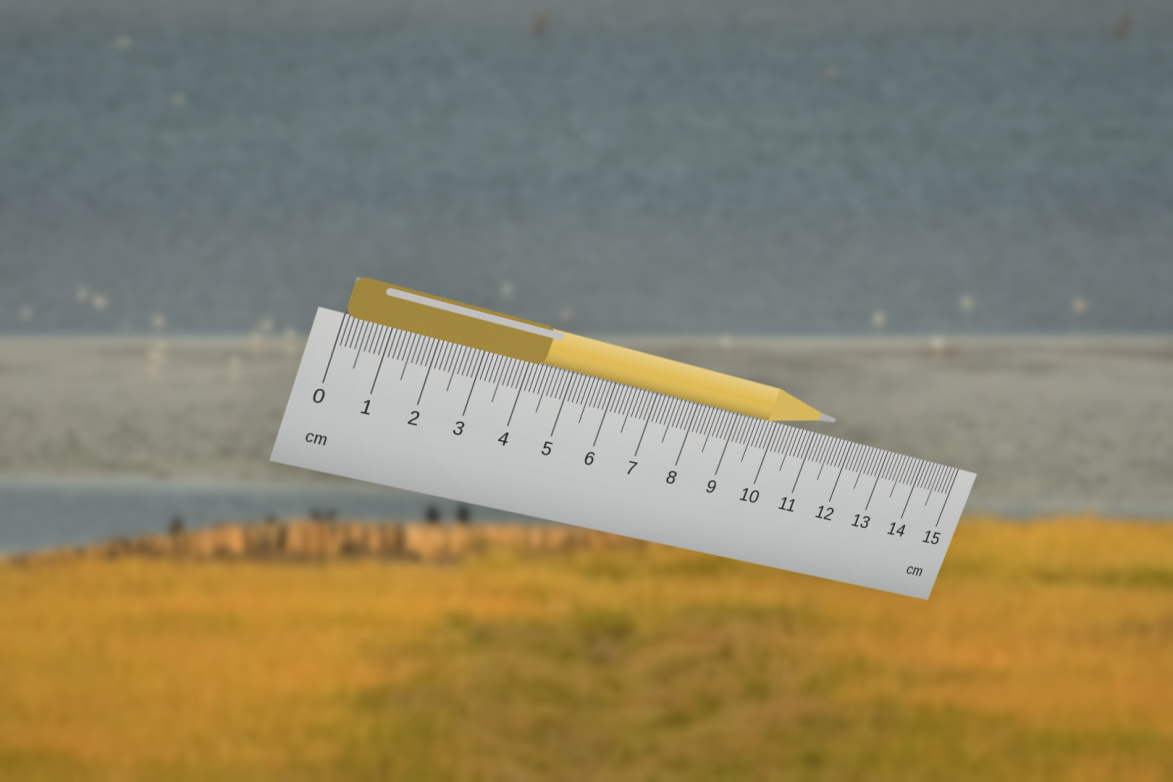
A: 11.4 cm
